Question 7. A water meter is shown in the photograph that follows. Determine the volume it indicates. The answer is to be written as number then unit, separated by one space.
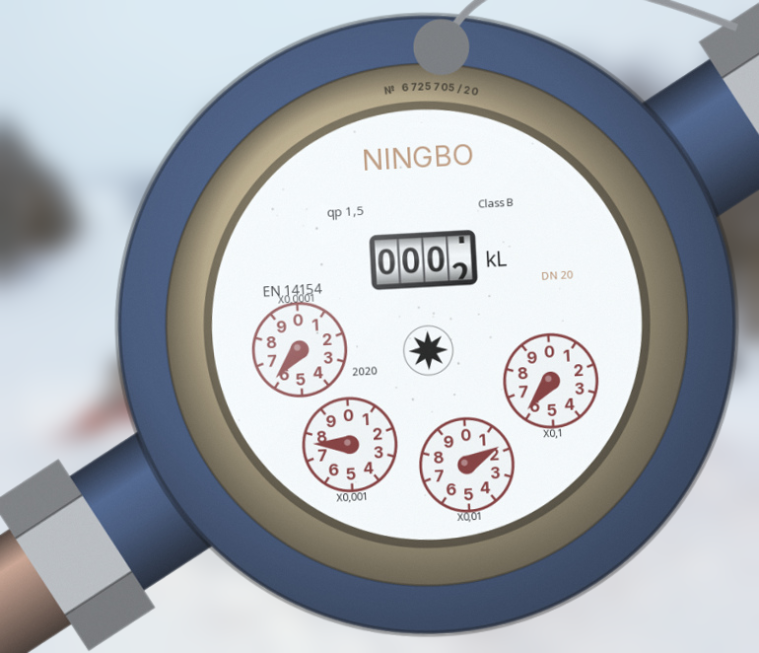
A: 1.6176 kL
